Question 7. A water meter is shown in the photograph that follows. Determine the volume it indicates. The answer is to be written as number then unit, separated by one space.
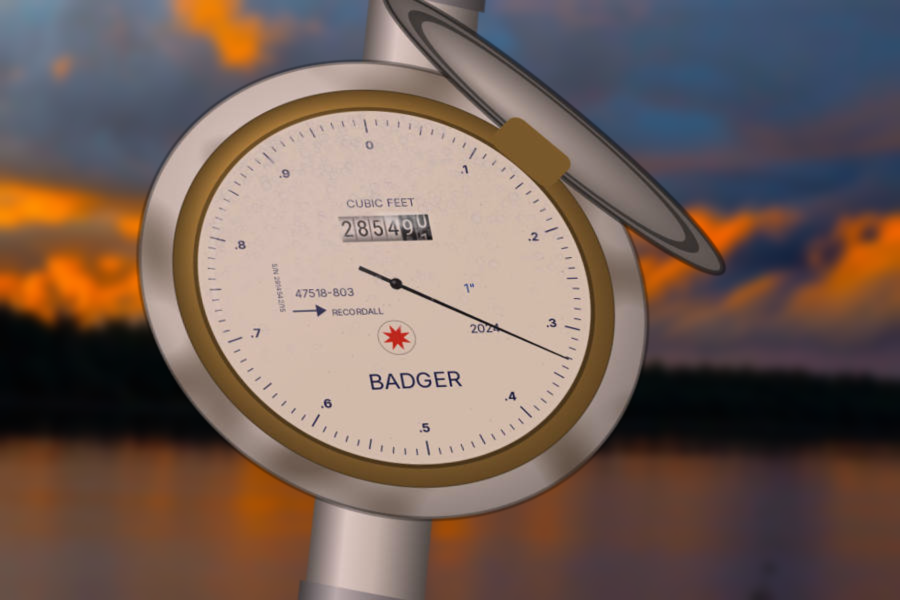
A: 285490.33 ft³
